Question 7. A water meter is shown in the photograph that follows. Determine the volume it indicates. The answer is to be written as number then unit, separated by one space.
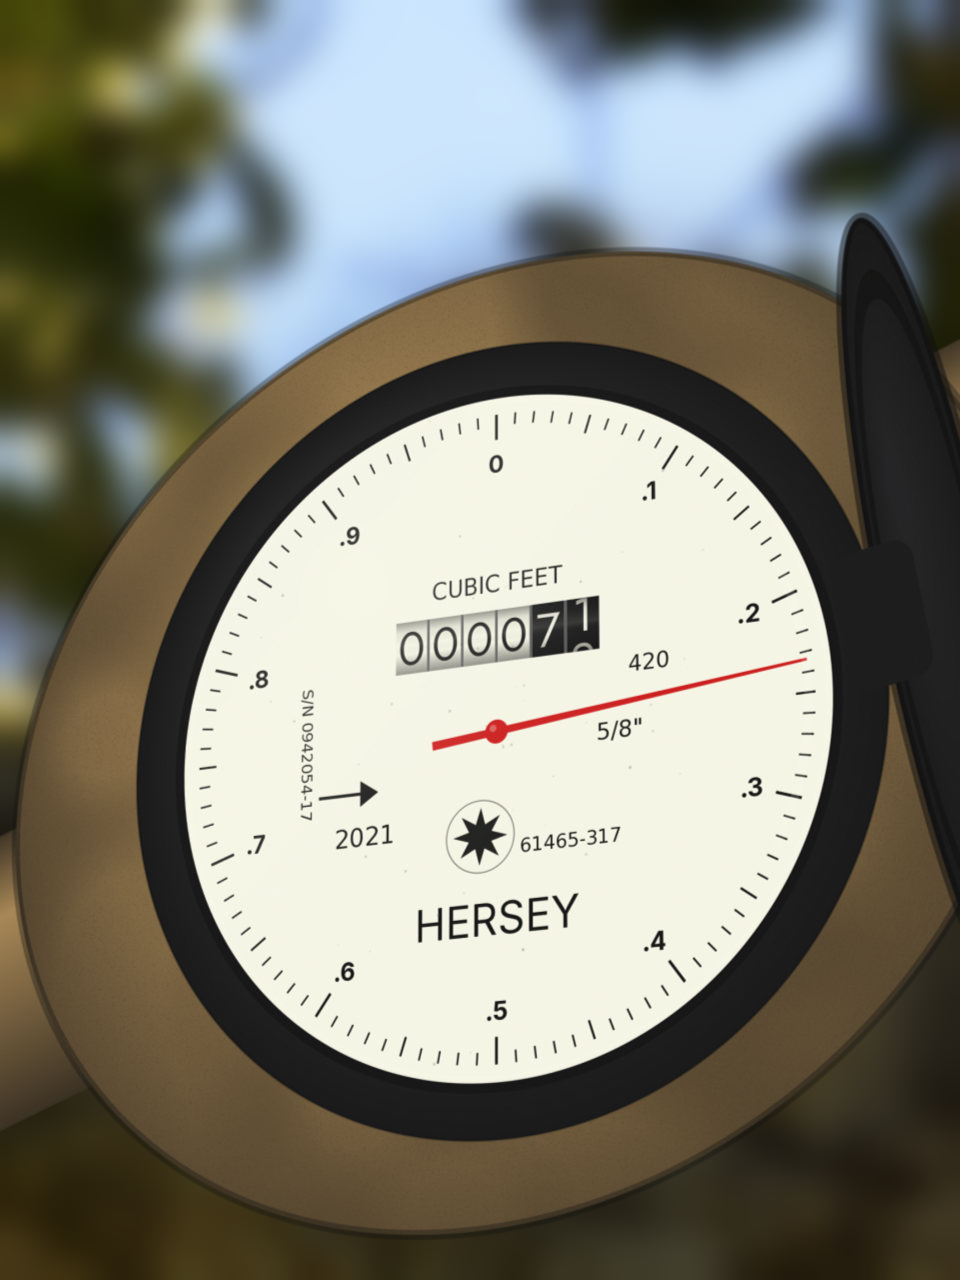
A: 71.23 ft³
